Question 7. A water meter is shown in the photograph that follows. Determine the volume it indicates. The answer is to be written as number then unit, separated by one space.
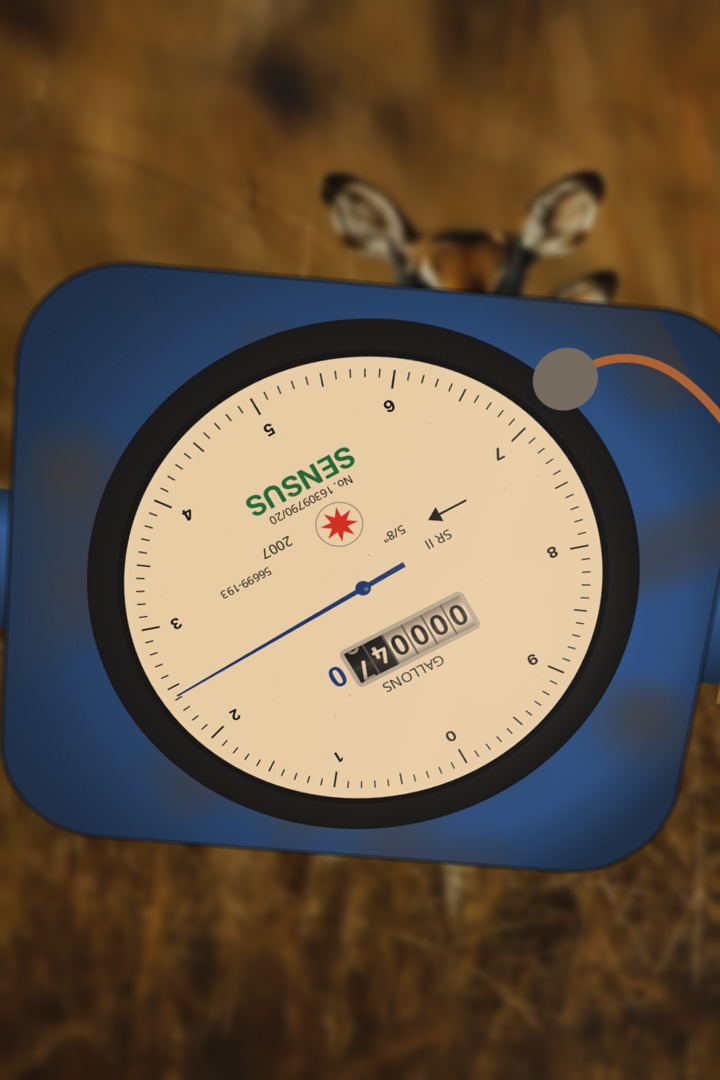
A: 472.4 gal
